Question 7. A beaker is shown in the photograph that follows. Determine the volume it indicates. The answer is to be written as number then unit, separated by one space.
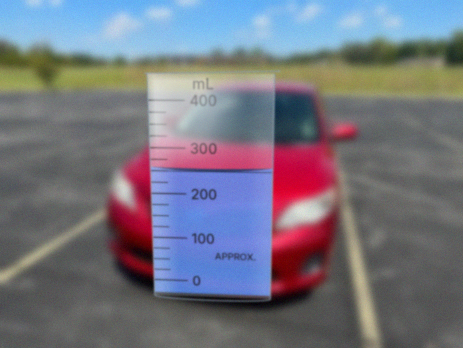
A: 250 mL
